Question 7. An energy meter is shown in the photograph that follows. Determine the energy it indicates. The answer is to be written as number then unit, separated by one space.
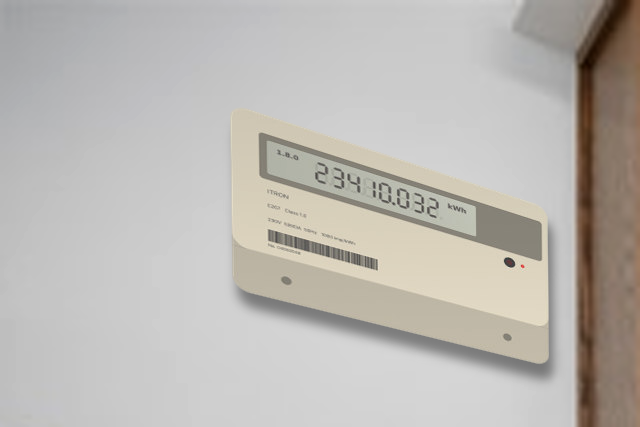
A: 23410.032 kWh
